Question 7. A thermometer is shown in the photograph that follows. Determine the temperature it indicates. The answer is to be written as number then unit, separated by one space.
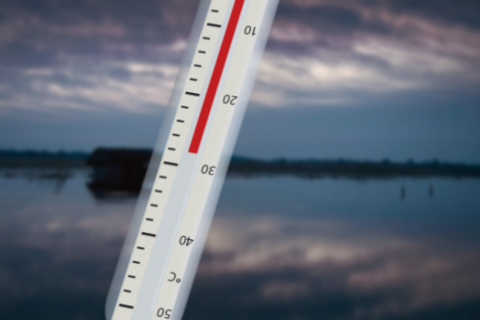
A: 28 °C
